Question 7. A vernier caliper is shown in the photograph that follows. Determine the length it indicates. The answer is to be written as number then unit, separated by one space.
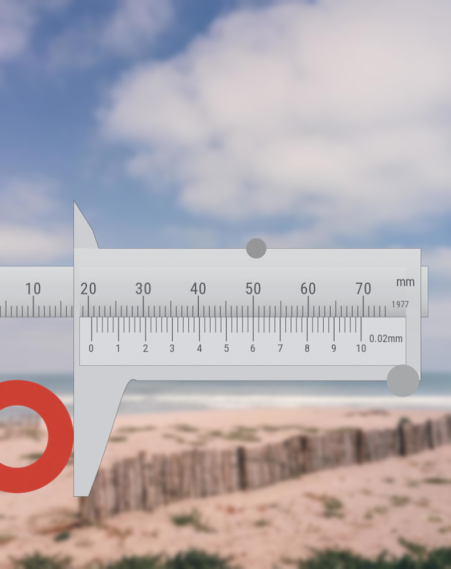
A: 20.6 mm
